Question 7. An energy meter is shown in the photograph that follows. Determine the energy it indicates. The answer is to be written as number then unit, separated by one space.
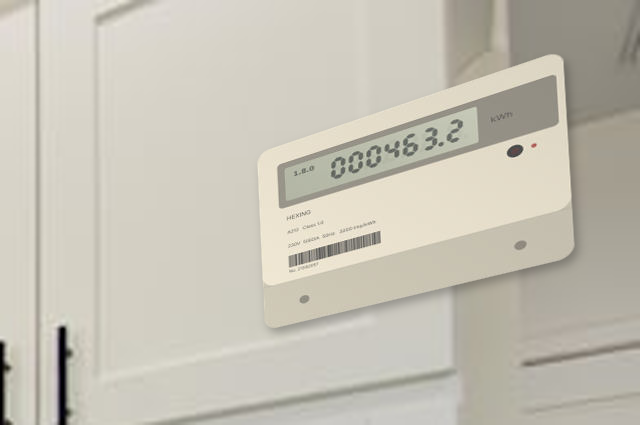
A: 463.2 kWh
